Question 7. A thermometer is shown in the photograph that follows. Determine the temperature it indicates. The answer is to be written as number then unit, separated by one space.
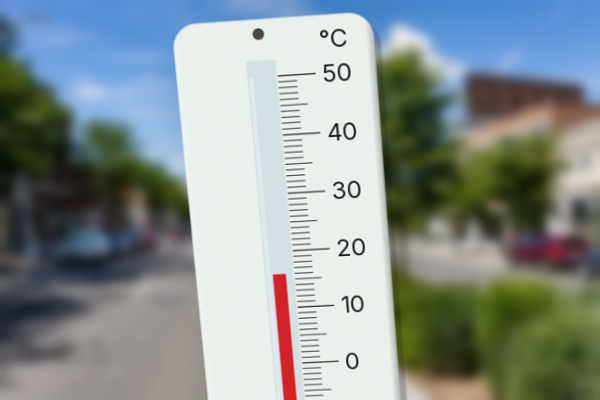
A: 16 °C
